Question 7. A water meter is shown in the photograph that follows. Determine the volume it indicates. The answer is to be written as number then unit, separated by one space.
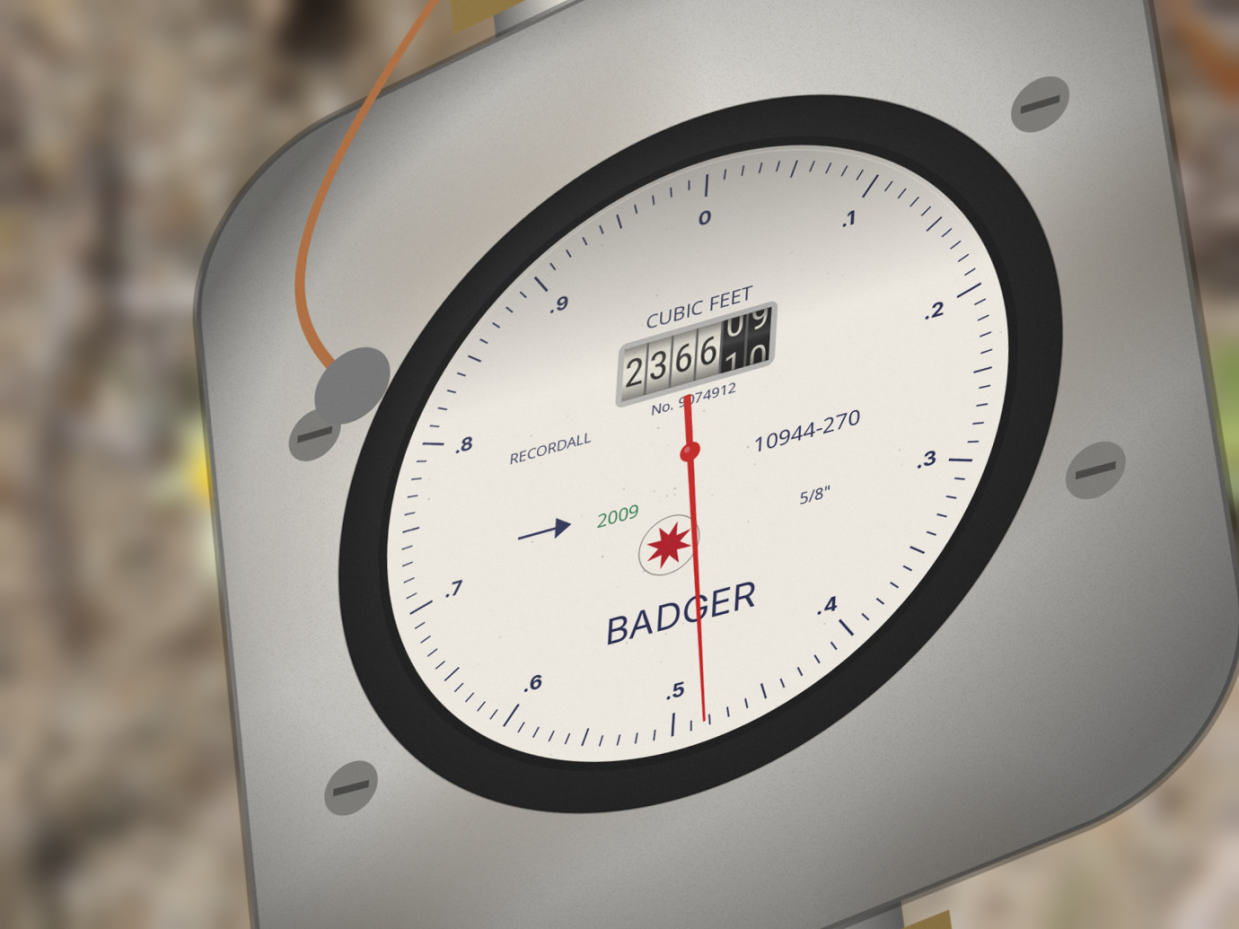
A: 236609.48 ft³
